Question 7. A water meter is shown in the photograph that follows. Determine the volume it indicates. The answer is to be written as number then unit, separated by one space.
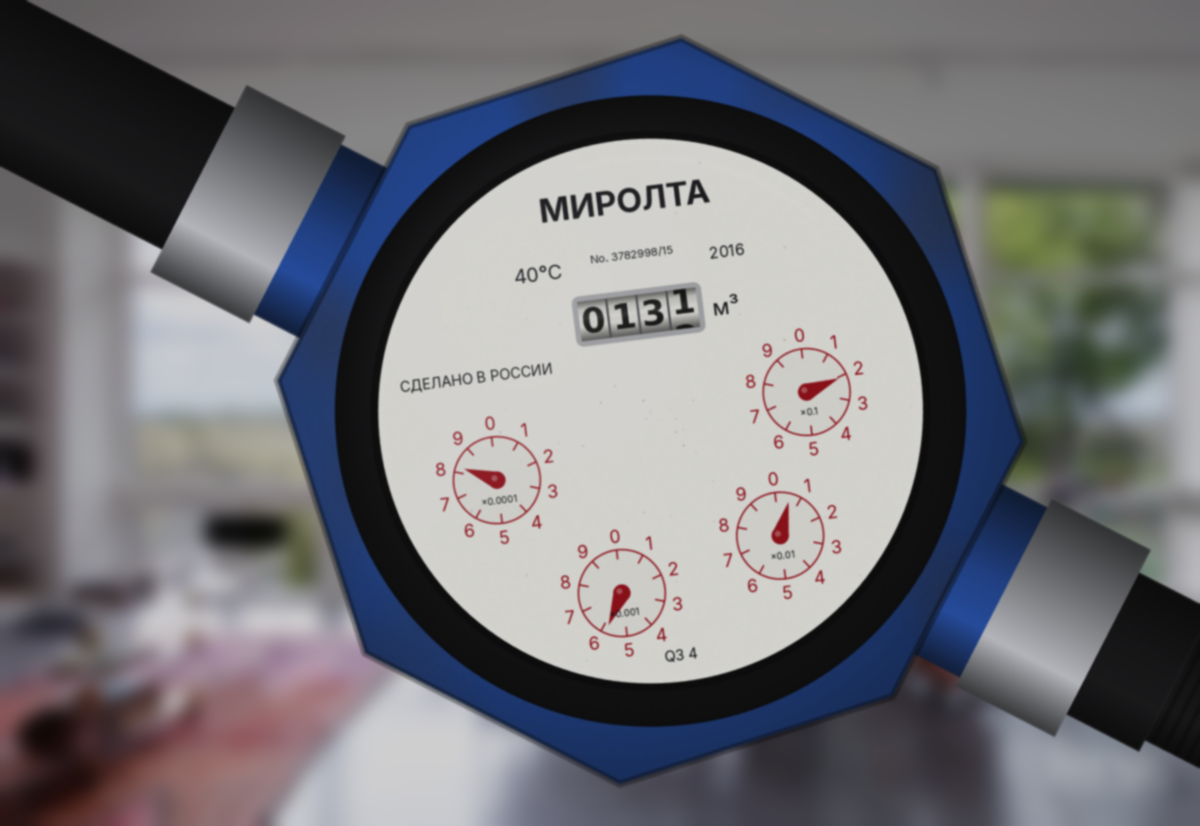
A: 131.2058 m³
